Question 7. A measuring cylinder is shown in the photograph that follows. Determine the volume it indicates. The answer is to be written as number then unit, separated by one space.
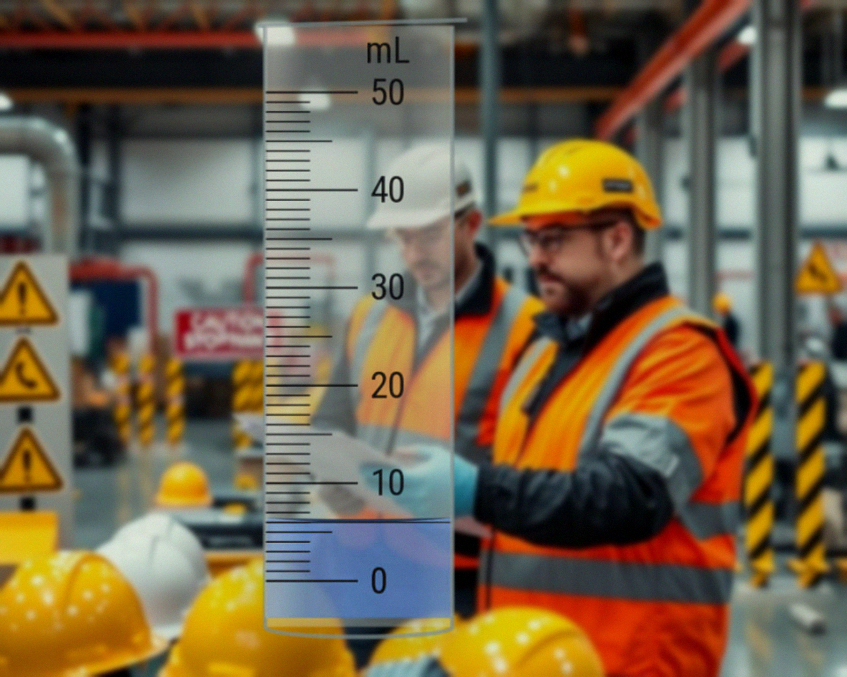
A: 6 mL
